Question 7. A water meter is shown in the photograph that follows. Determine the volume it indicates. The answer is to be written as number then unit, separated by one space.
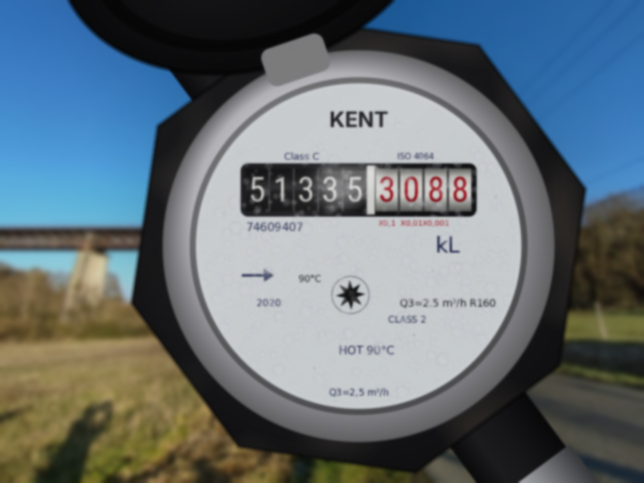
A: 51335.3088 kL
